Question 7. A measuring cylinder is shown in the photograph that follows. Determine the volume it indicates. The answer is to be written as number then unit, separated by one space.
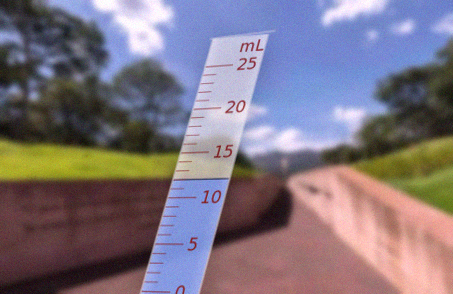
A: 12 mL
